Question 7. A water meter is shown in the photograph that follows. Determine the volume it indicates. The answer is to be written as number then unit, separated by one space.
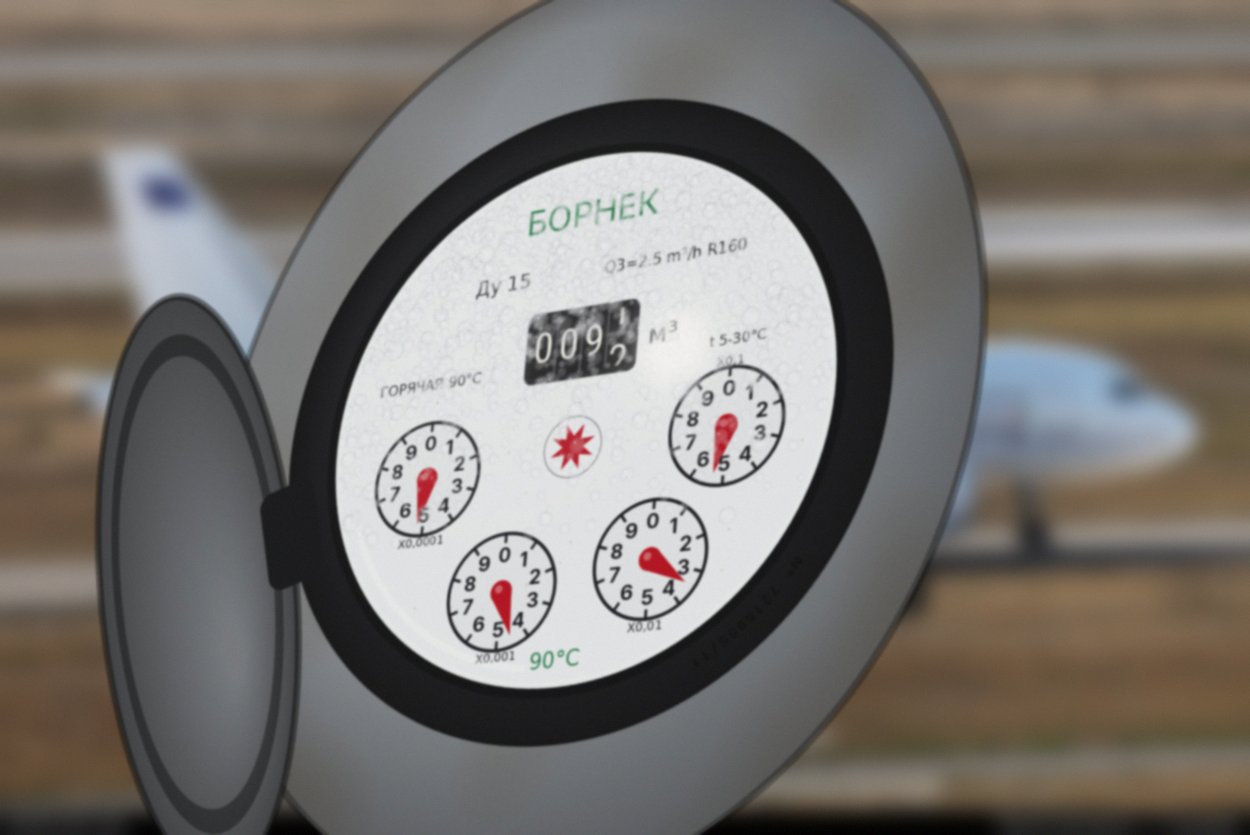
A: 91.5345 m³
